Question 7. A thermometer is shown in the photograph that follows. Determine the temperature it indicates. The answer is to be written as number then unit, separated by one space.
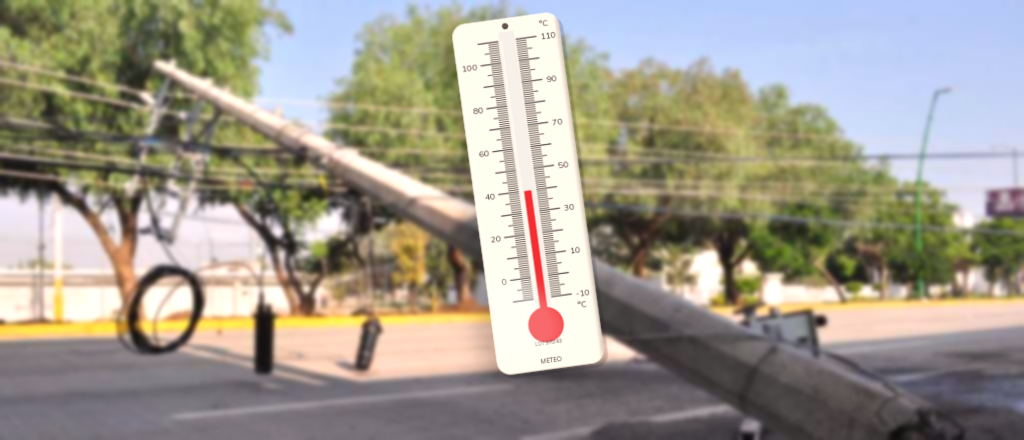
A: 40 °C
